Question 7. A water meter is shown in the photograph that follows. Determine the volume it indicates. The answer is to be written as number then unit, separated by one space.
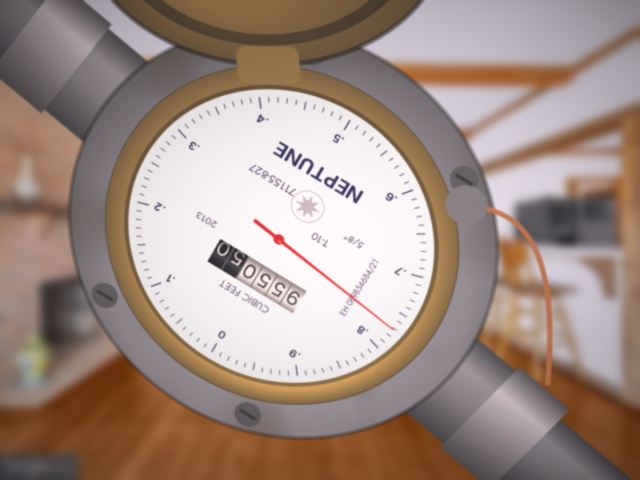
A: 955049.77 ft³
